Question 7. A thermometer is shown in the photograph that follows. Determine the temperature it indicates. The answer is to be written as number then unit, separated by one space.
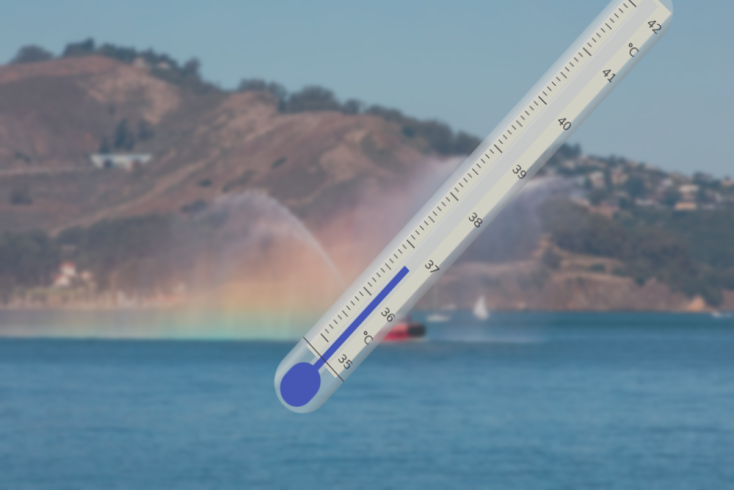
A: 36.7 °C
